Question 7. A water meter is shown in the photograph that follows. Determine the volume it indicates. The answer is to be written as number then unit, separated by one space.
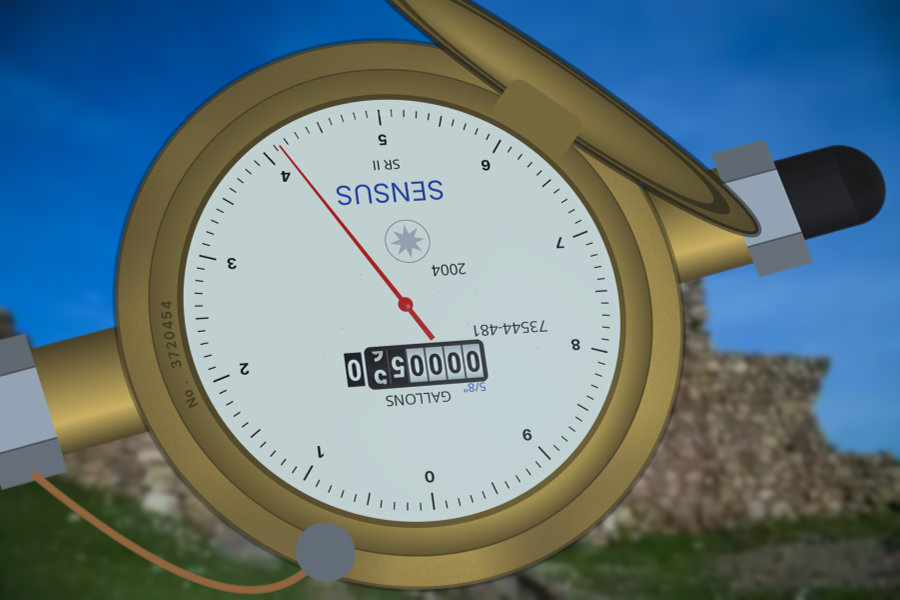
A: 554.1 gal
